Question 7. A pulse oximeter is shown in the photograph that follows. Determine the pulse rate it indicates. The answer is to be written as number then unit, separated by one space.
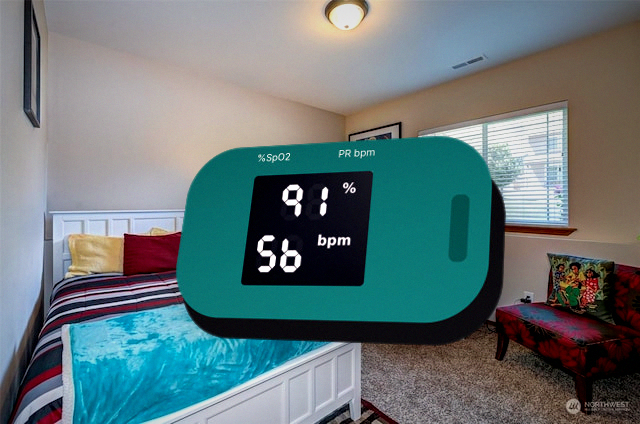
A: 56 bpm
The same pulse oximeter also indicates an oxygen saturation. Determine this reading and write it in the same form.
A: 91 %
